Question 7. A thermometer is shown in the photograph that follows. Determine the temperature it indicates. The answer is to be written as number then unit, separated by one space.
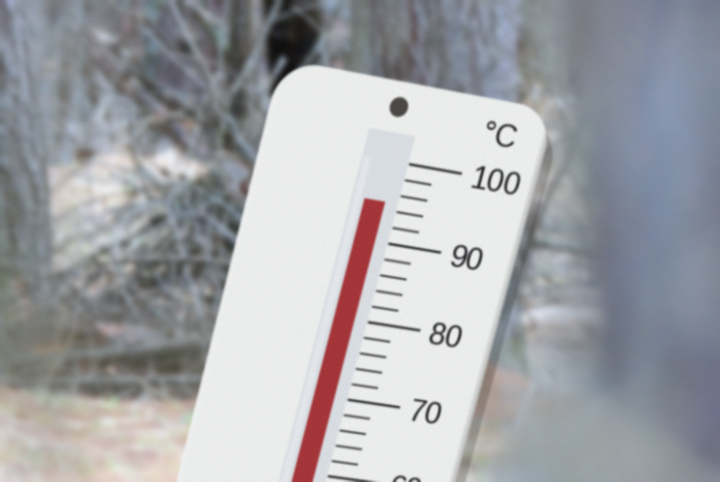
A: 95 °C
